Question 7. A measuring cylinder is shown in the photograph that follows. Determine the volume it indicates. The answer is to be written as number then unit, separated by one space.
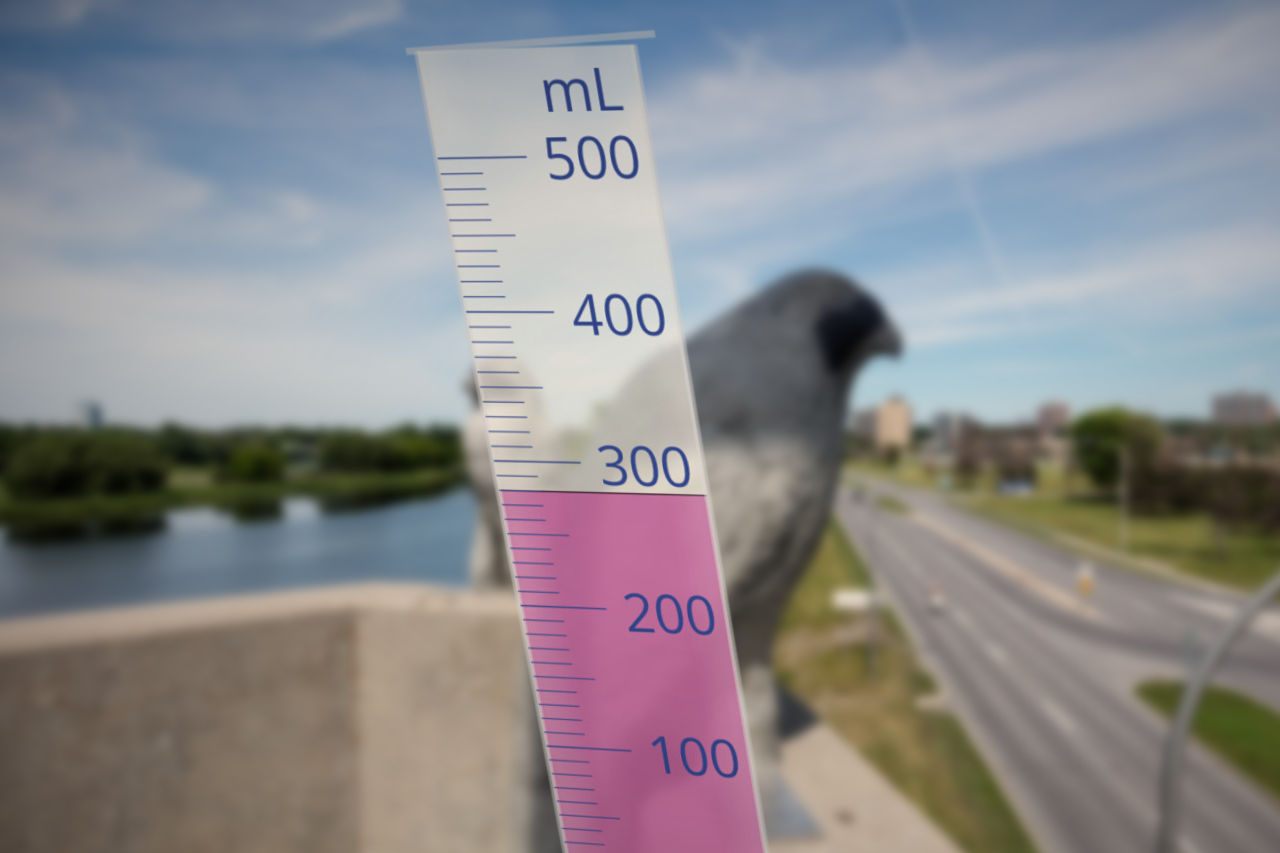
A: 280 mL
